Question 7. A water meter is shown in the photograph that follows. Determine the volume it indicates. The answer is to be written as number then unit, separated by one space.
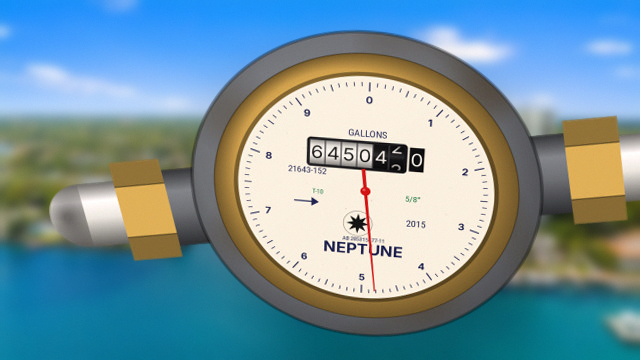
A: 6450424.8 gal
